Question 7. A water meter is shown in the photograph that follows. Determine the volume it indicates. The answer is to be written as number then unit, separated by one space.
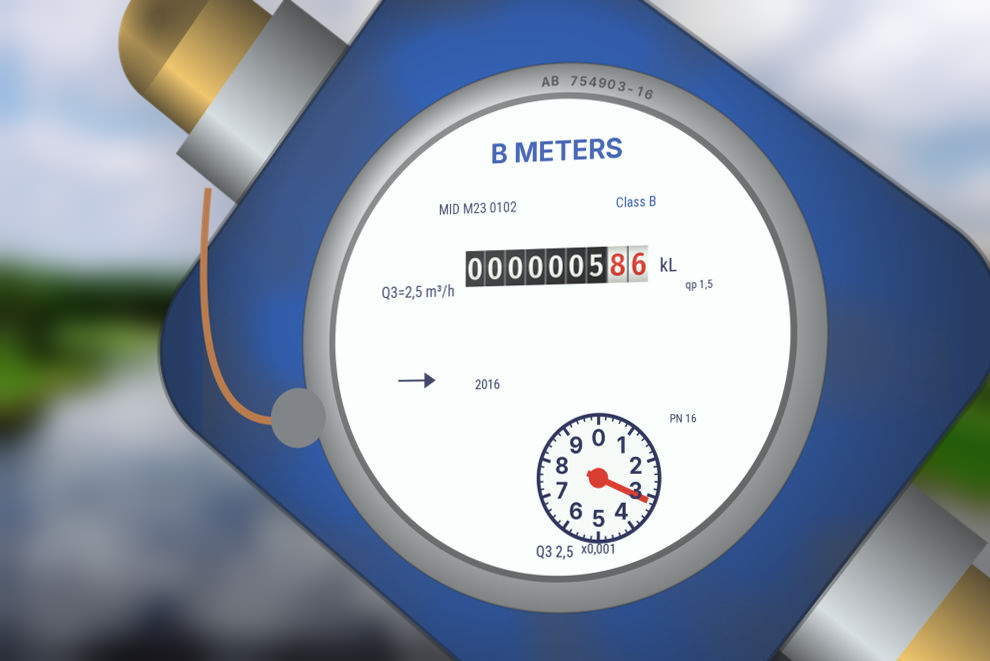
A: 5.863 kL
